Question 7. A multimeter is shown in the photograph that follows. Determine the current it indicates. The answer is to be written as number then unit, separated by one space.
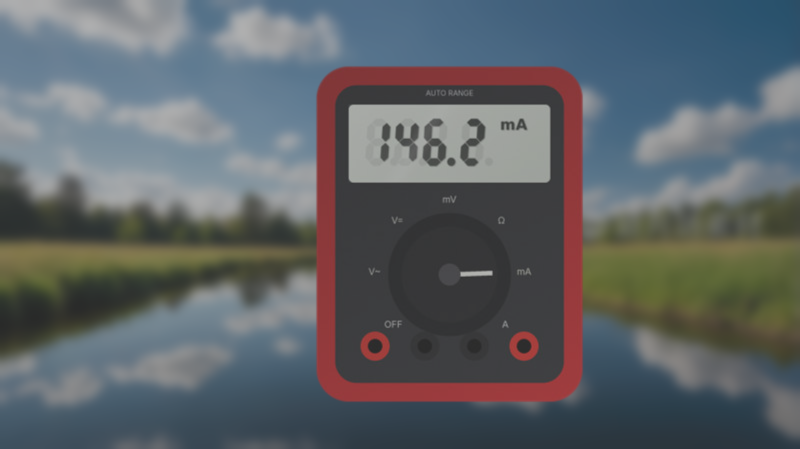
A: 146.2 mA
